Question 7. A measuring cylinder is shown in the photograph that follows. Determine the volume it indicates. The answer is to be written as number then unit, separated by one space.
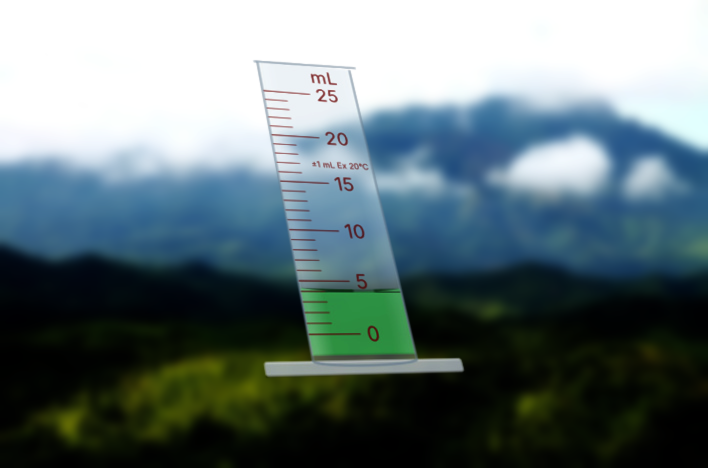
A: 4 mL
